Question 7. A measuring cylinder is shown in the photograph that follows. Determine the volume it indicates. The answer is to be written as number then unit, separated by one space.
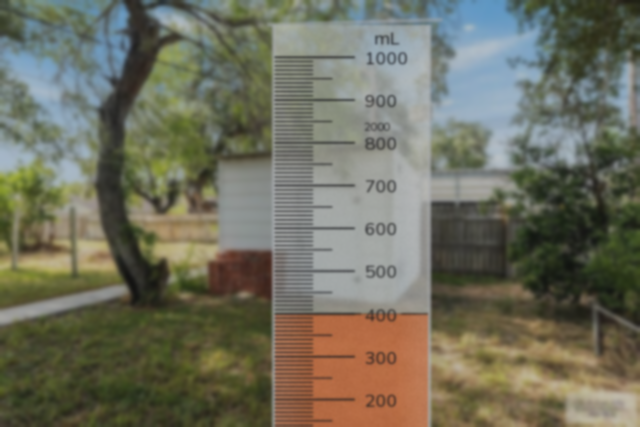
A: 400 mL
